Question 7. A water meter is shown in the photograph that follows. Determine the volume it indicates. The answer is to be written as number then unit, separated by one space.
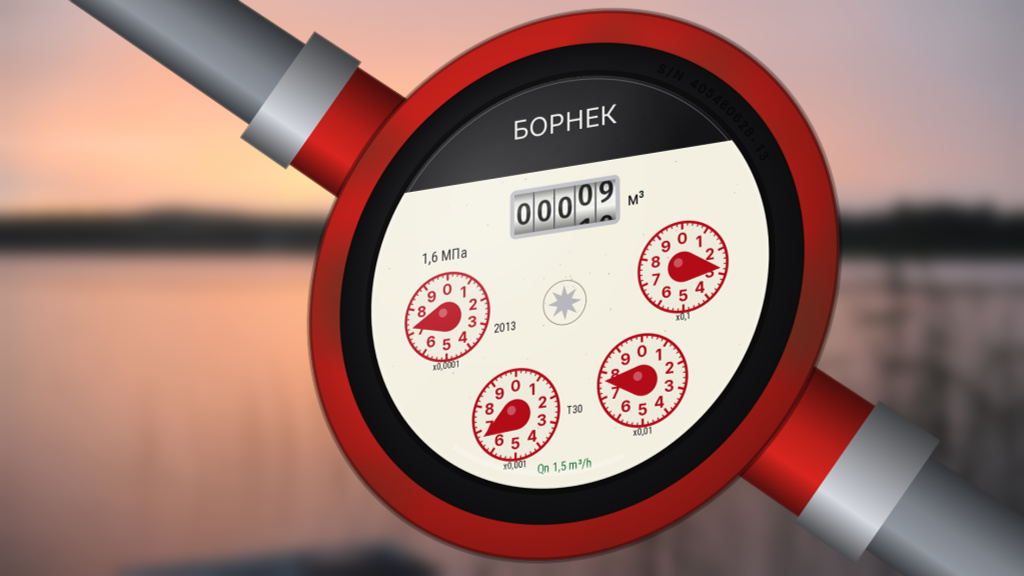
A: 9.2767 m³
